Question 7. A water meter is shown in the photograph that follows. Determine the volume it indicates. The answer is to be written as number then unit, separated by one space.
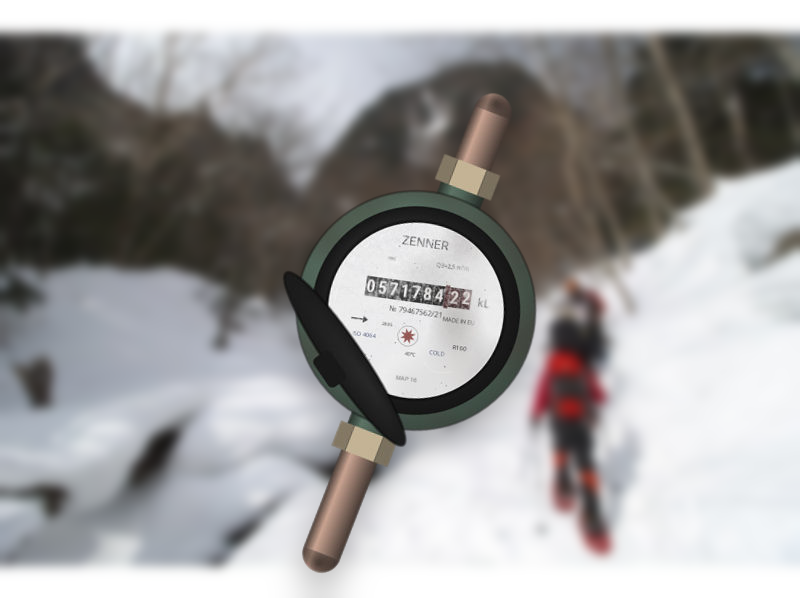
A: 571784.22 kL
